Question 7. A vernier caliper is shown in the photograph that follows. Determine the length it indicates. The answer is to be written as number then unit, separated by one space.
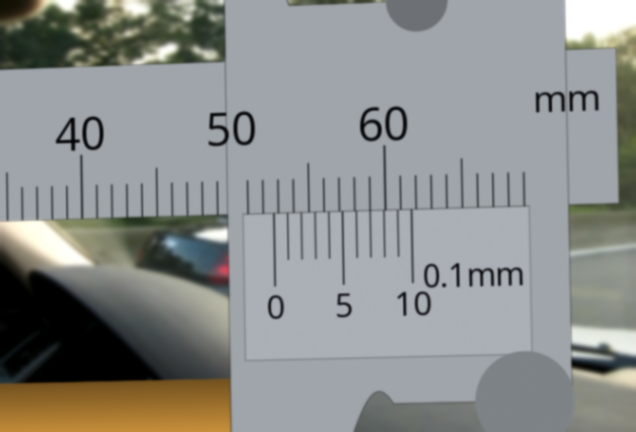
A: 52.7 mm
